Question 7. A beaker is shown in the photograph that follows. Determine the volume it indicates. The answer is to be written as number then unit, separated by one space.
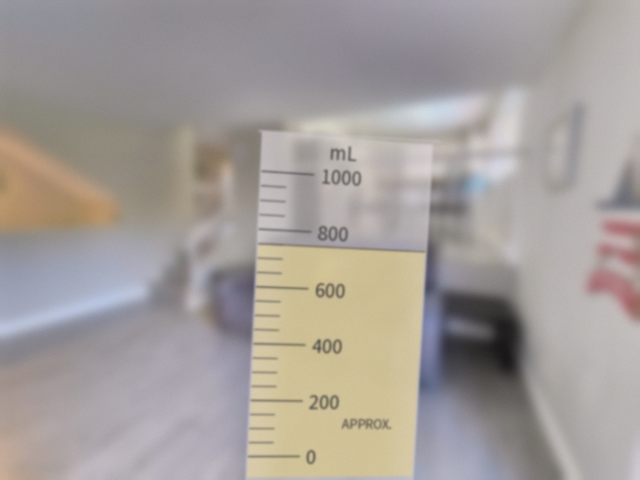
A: 750 mL
